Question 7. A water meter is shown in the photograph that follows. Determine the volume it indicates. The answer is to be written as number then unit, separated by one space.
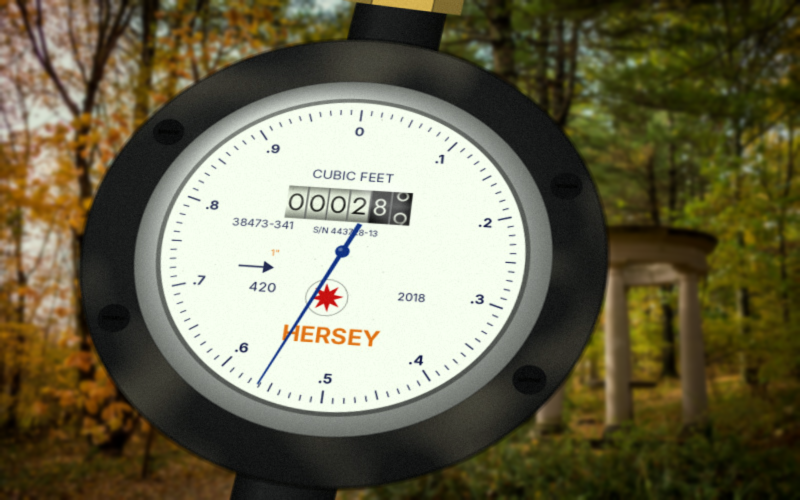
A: 288.56 ft³
